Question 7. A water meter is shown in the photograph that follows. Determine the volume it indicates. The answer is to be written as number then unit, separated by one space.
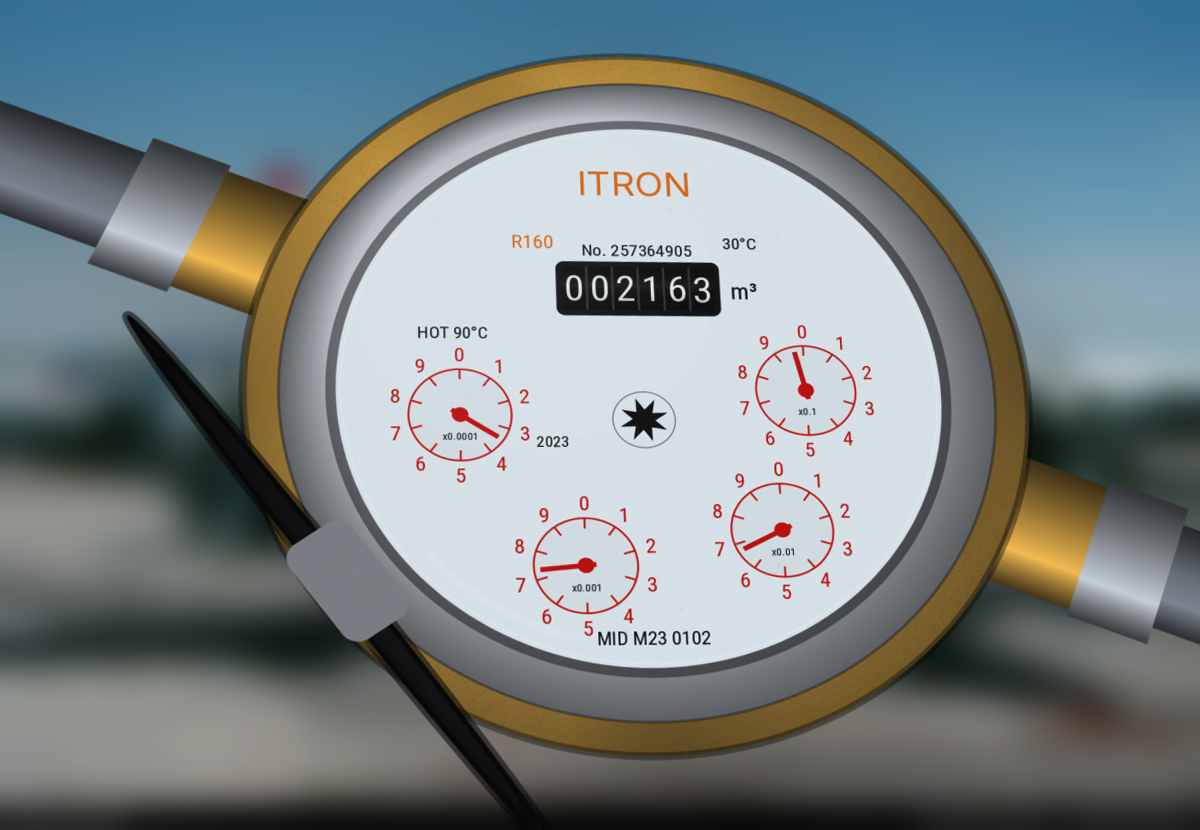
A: 2162.9673 m³
